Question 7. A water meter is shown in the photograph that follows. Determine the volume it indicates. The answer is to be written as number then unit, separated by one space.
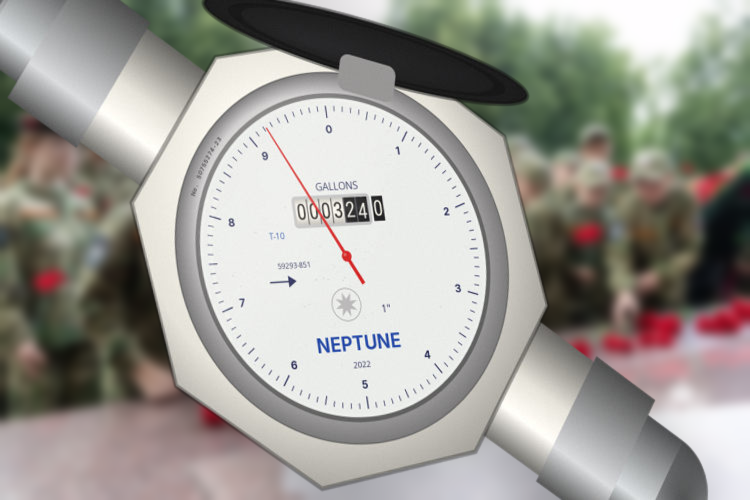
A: 3239.2 gal
